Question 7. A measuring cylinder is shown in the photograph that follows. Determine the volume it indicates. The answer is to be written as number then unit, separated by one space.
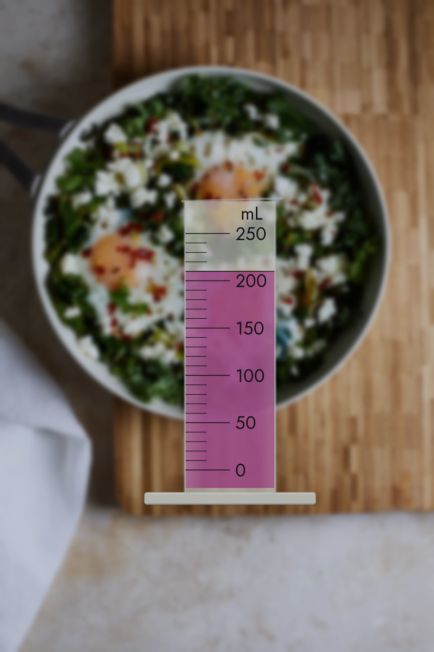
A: 210 mL
